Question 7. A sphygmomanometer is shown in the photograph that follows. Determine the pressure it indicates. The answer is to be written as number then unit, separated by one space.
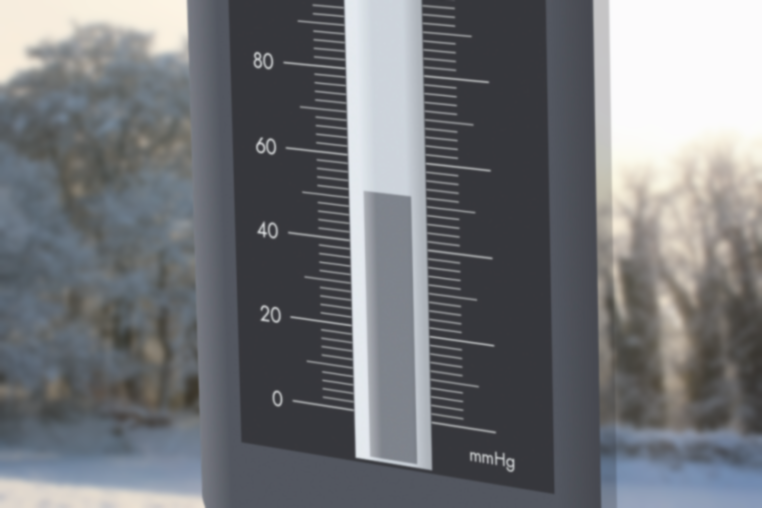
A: 52 mmHg
